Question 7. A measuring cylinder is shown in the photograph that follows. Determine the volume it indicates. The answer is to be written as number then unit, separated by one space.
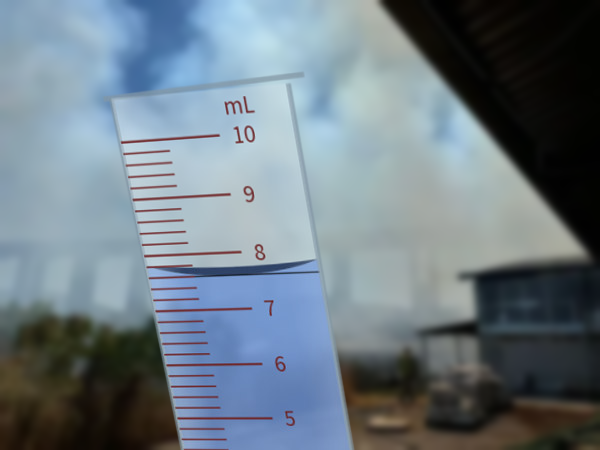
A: 7.6 mL
